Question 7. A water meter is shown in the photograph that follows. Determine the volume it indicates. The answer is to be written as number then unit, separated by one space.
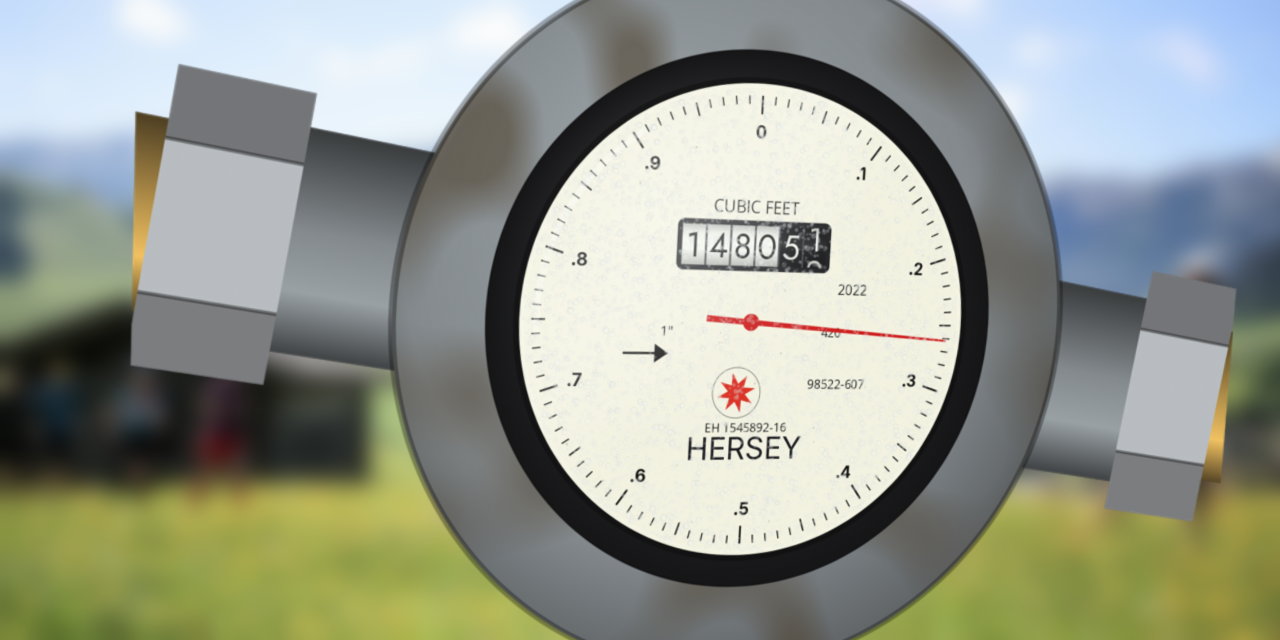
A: 148051.26 ft³
